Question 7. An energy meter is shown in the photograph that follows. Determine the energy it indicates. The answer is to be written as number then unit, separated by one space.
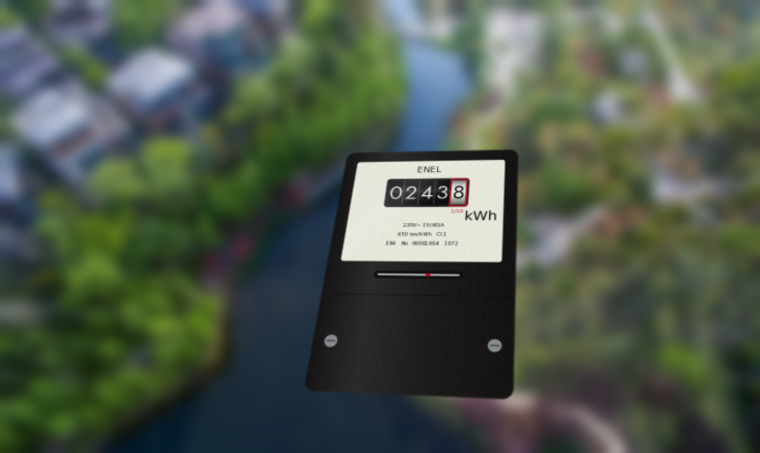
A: 243.8 kWh
